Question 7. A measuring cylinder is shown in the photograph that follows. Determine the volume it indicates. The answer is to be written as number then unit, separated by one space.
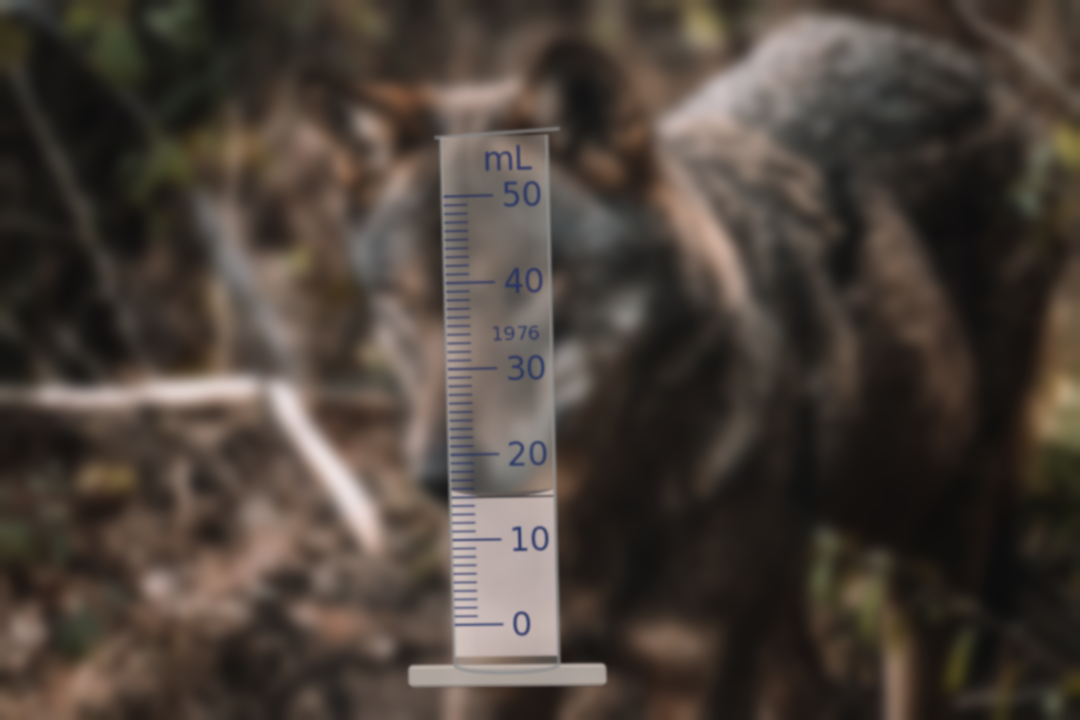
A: 15 mL
